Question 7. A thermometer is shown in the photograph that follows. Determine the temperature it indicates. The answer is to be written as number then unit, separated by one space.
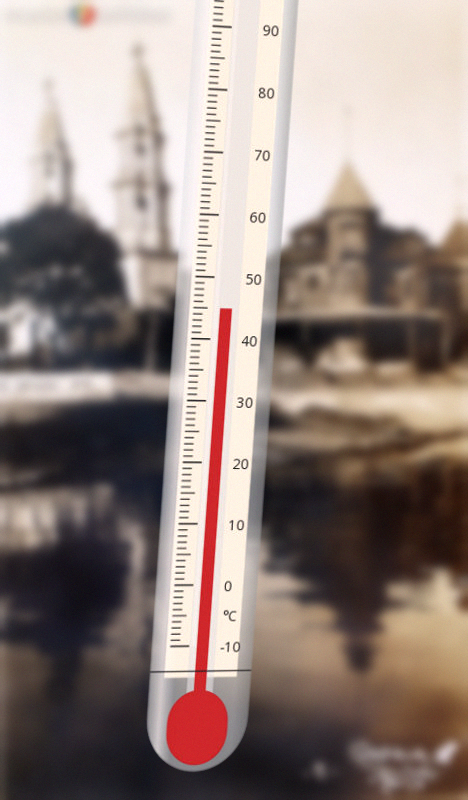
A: 45 °C
